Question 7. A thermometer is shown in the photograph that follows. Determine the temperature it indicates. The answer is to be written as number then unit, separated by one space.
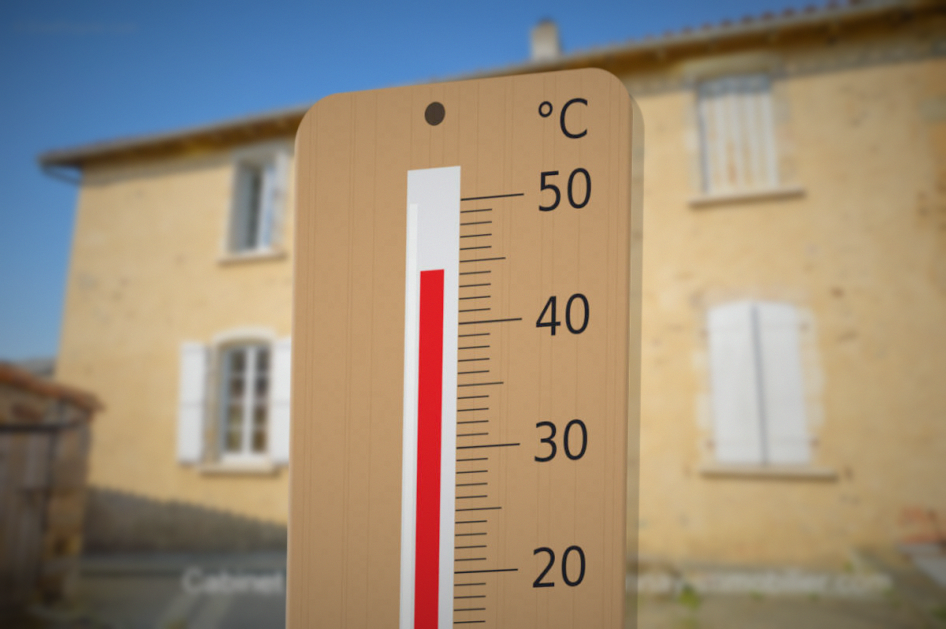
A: 44.5 °C
